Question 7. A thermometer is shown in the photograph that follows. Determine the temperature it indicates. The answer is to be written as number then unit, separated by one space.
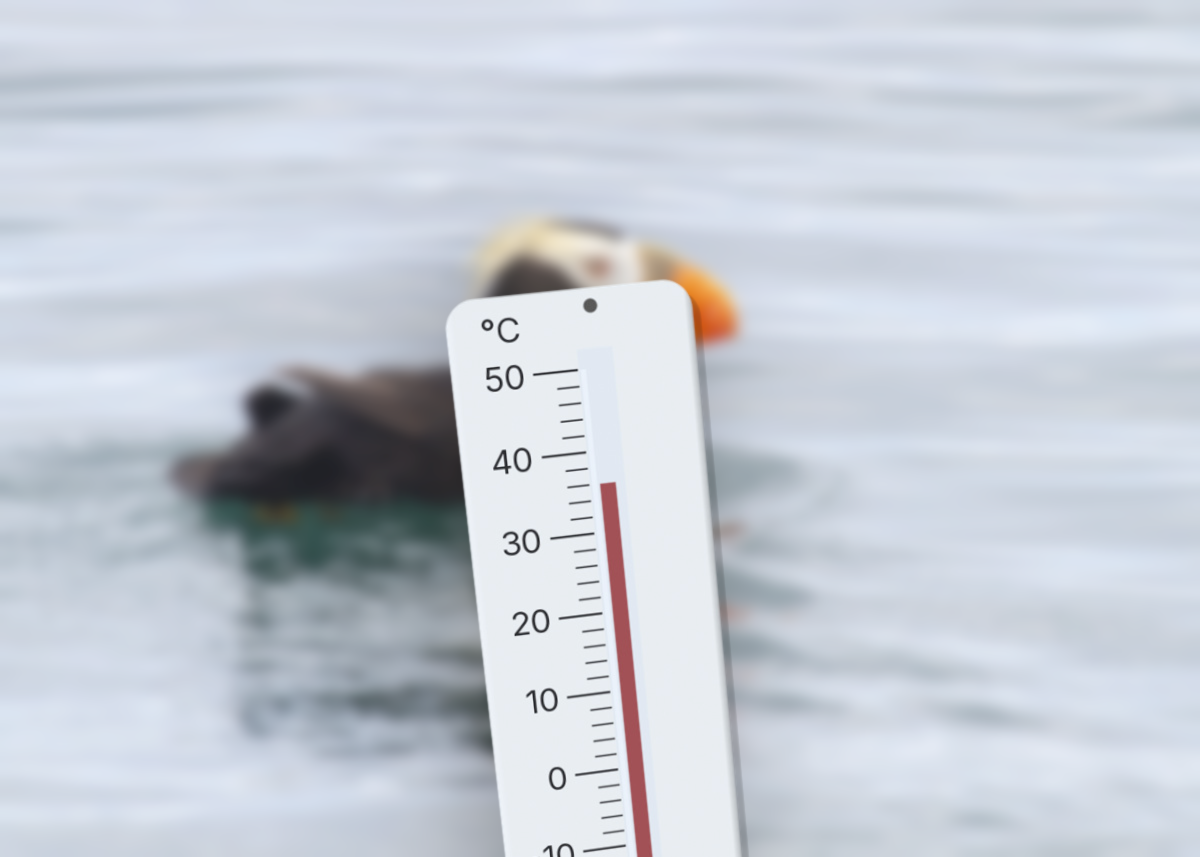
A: 36 °C
